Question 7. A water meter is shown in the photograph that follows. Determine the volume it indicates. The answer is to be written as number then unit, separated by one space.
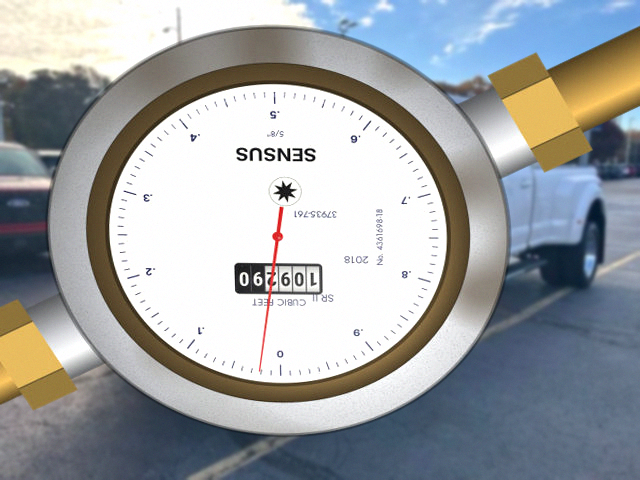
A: 109290.02 ft³
